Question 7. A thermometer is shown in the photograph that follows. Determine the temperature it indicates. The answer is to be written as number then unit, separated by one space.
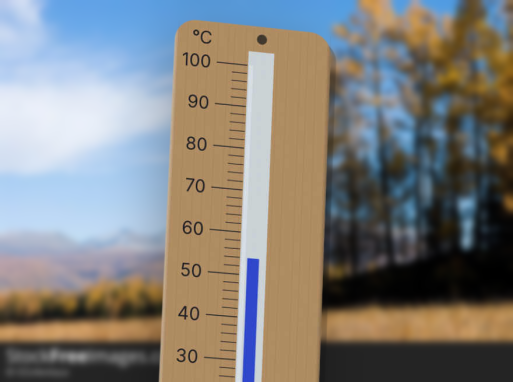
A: 54 °C
